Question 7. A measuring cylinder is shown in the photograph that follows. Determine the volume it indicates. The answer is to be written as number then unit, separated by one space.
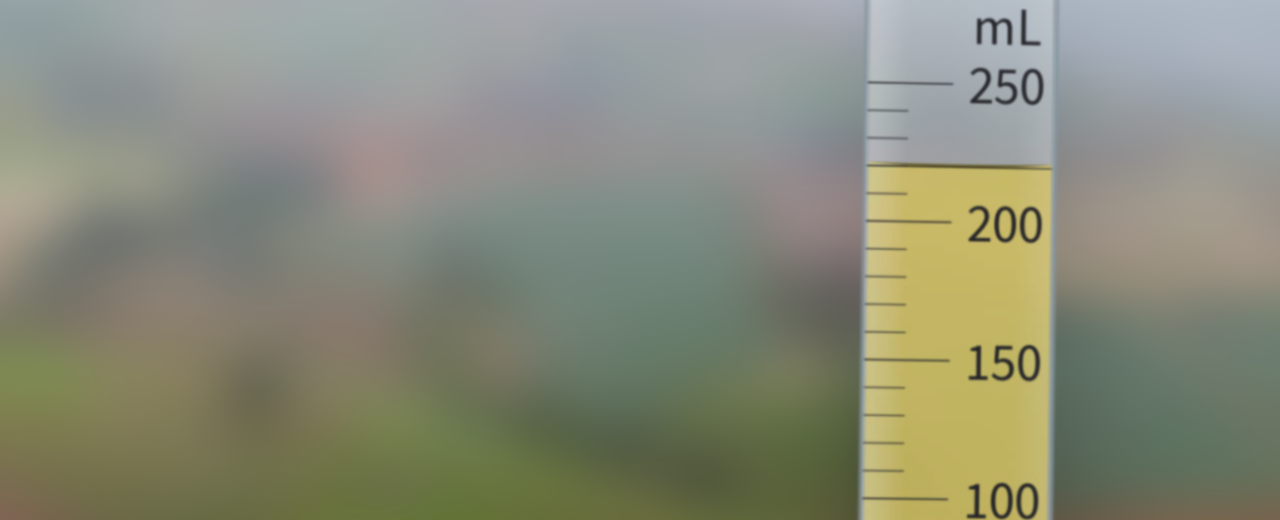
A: 220 mL
